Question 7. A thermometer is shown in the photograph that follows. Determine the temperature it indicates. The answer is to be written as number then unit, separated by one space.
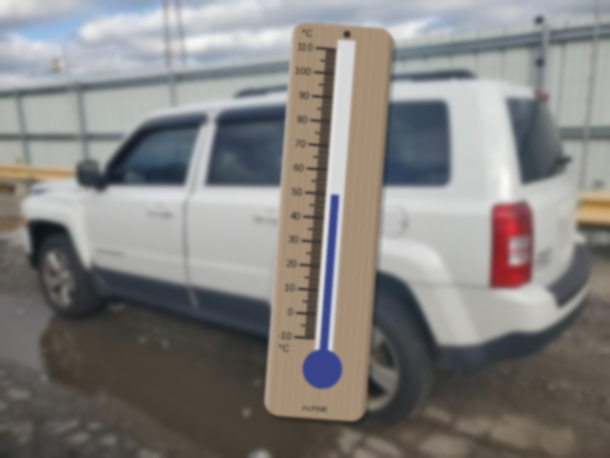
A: 50 °C
